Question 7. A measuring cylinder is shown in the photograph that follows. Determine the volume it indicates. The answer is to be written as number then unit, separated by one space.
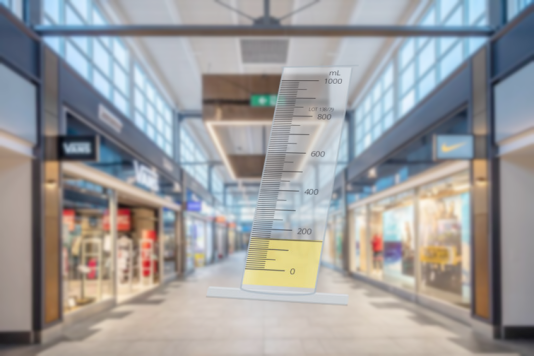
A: 150 mL
